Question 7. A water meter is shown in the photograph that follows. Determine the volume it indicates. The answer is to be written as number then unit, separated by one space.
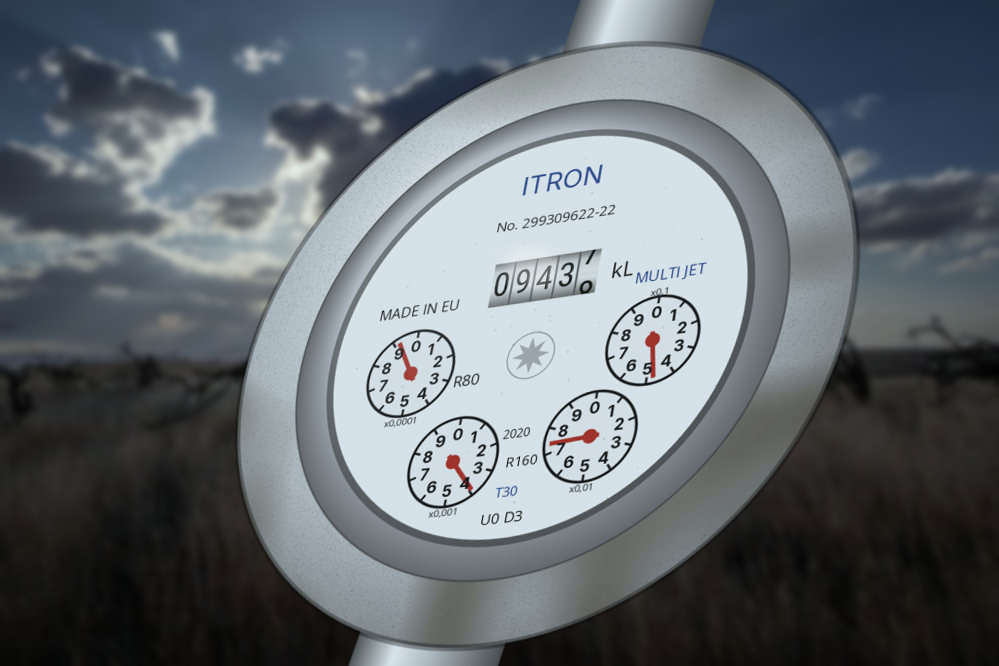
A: 9437.4739 kL
